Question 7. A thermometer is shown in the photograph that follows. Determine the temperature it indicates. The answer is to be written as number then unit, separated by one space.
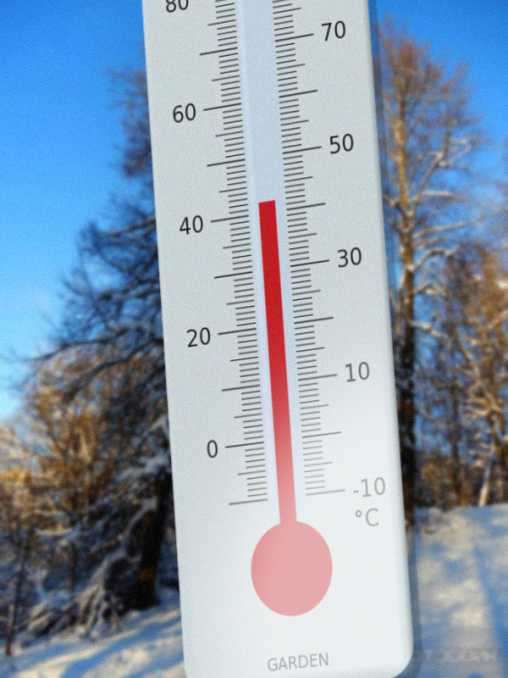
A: 42 °C
